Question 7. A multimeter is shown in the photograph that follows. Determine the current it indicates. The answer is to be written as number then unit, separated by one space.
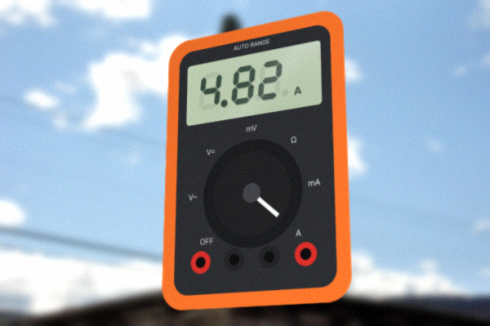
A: 4.82 A
